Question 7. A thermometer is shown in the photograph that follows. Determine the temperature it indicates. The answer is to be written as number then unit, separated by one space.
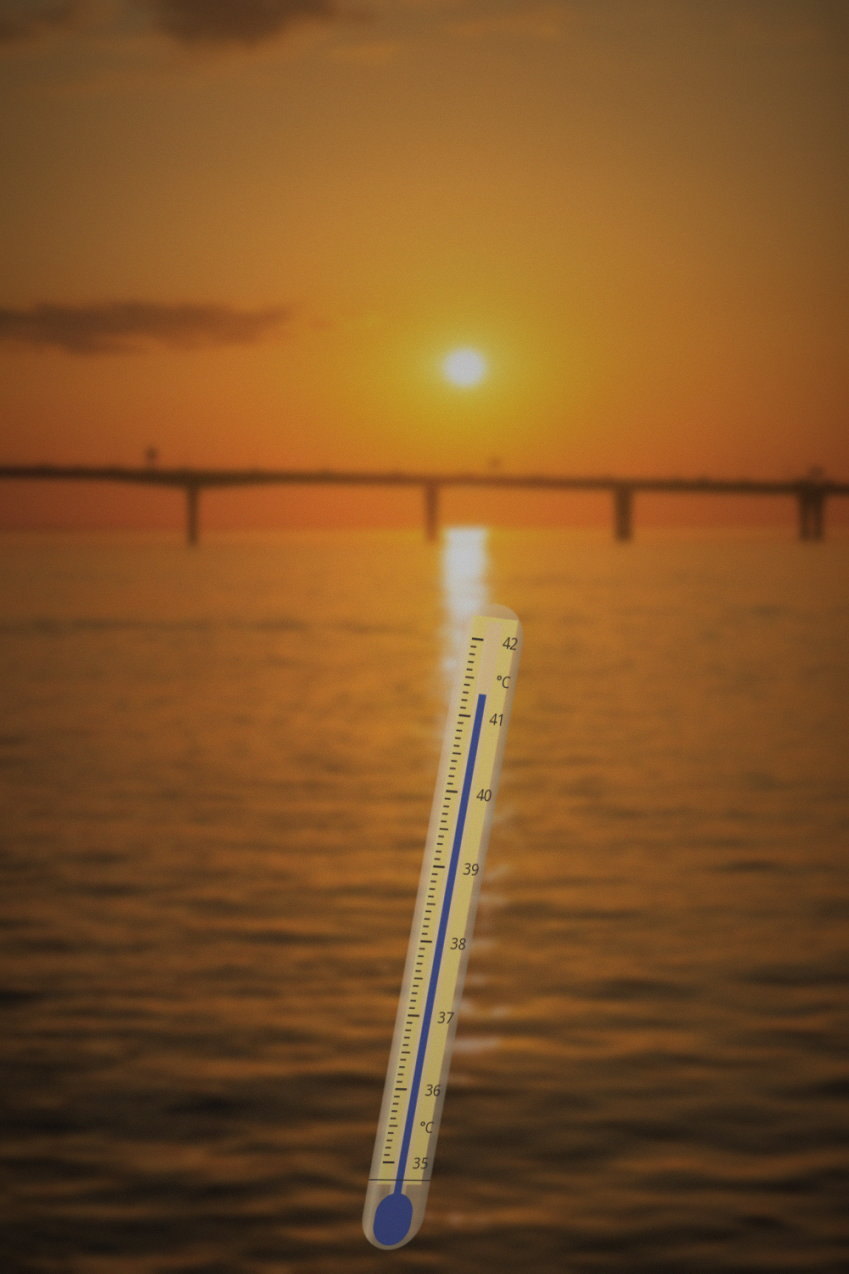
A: 41.3 °C
